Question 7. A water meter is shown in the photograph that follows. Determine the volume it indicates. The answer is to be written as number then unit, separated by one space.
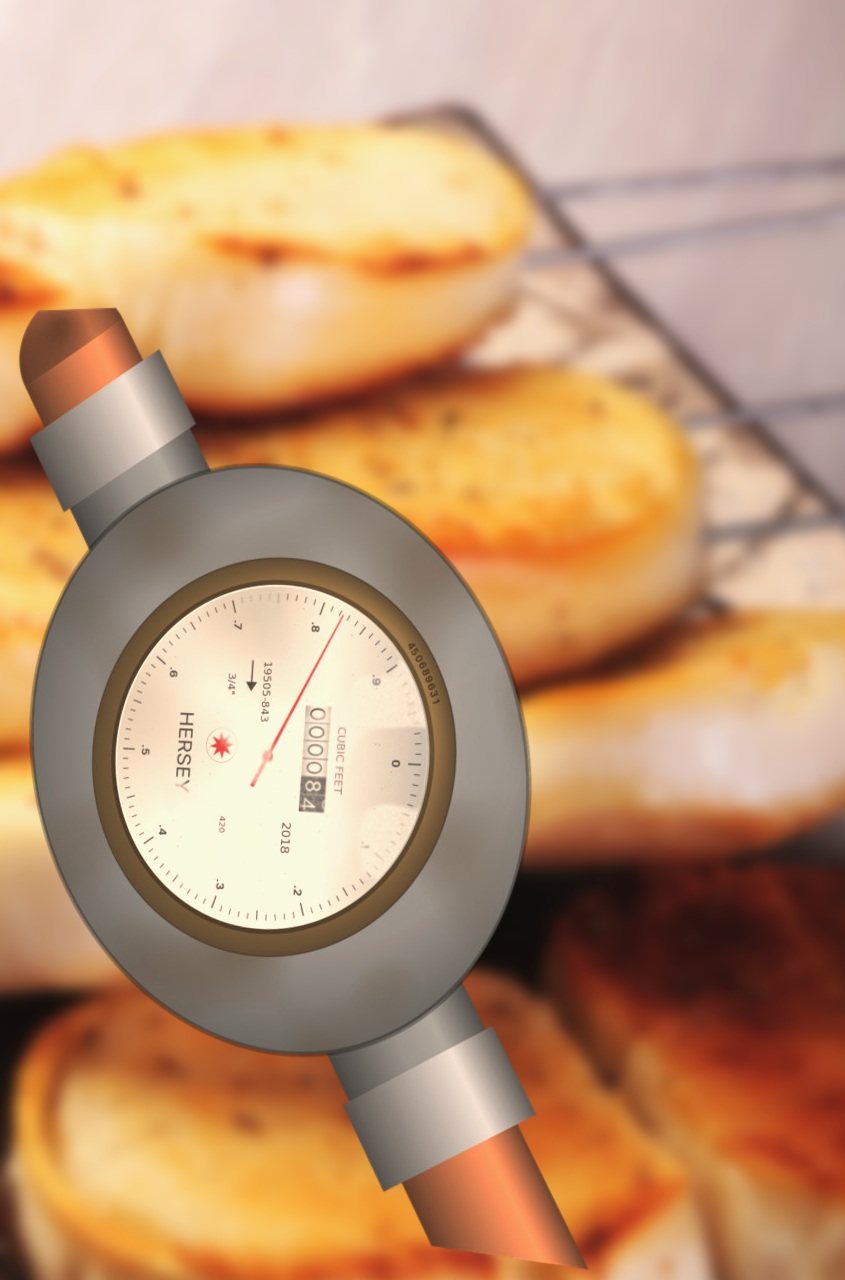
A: 83.82 ft³
